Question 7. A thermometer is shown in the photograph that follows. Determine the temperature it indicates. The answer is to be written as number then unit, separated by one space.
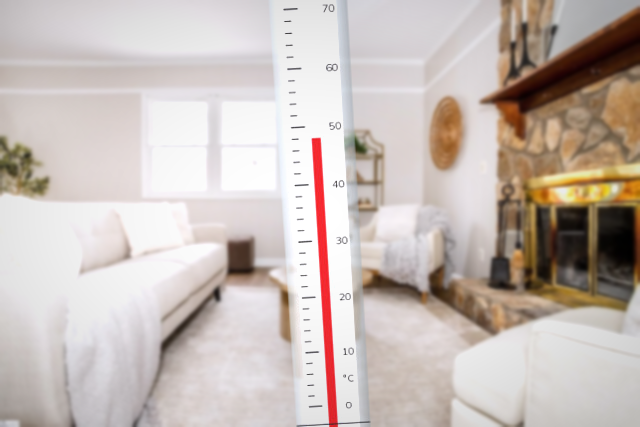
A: 48 °C
